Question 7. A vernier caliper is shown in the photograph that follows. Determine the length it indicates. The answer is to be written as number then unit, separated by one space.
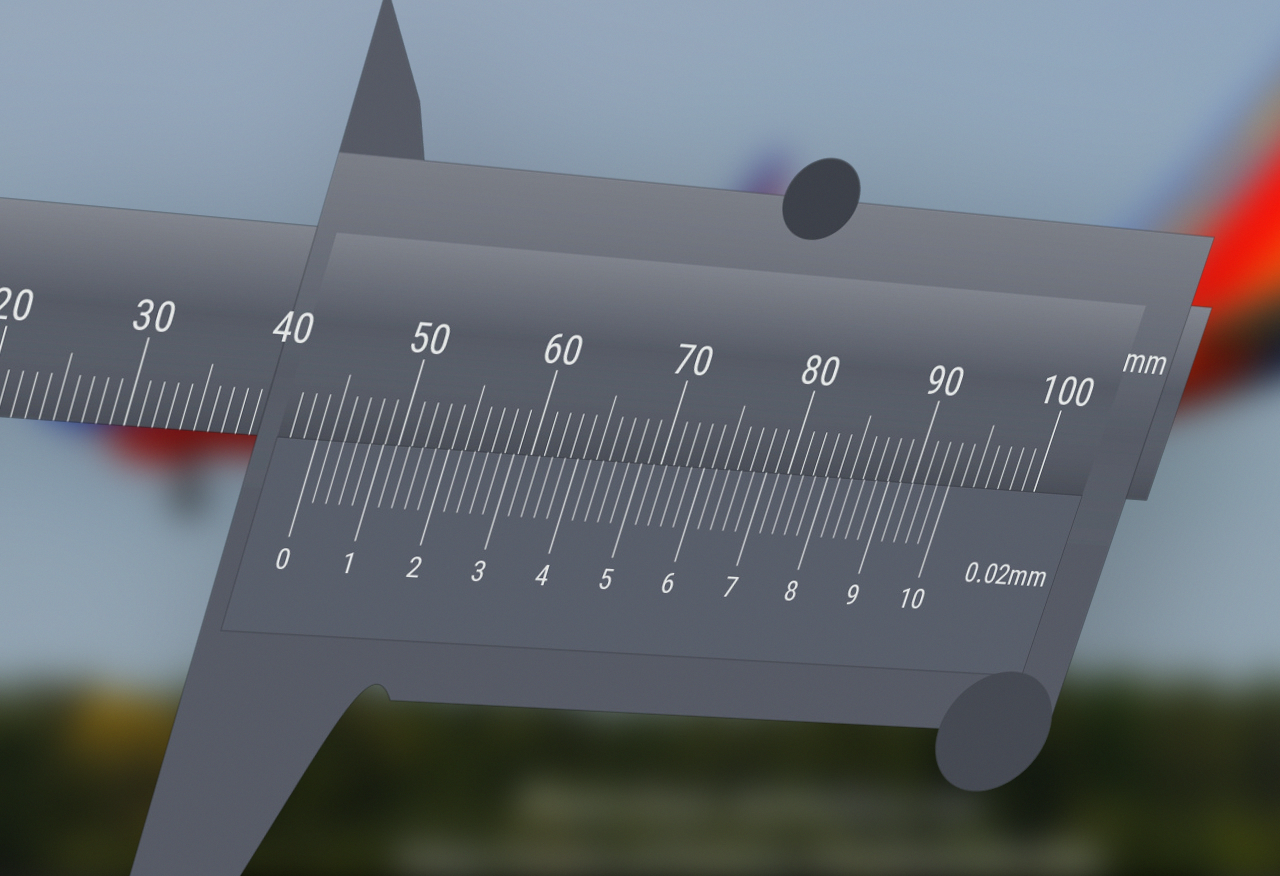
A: 44.0 mm
